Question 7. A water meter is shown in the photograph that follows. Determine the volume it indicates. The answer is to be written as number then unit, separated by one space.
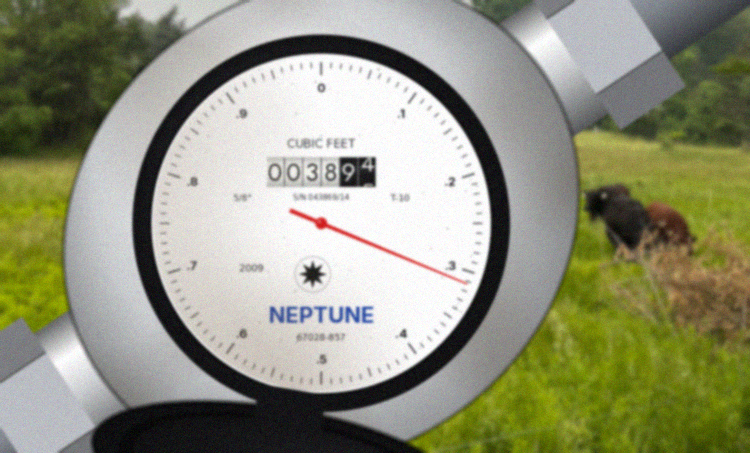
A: 3894.31 ft³
